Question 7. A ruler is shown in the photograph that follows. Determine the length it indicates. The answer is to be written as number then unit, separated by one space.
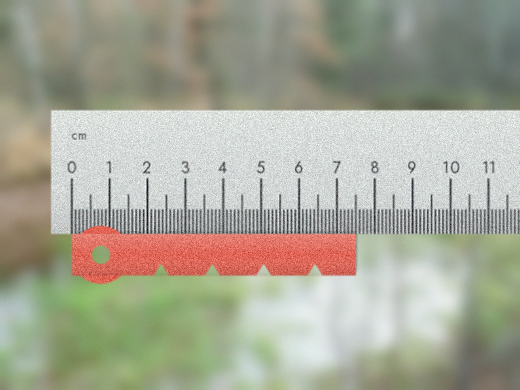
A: 7.5 cm
